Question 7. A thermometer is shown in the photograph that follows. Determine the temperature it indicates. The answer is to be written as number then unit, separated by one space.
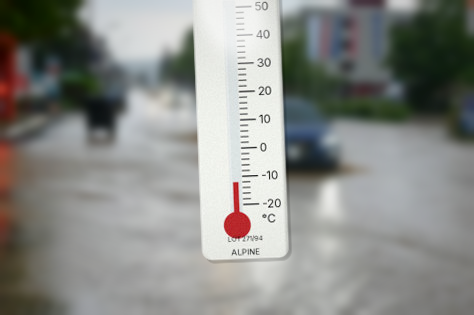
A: -12 °C
